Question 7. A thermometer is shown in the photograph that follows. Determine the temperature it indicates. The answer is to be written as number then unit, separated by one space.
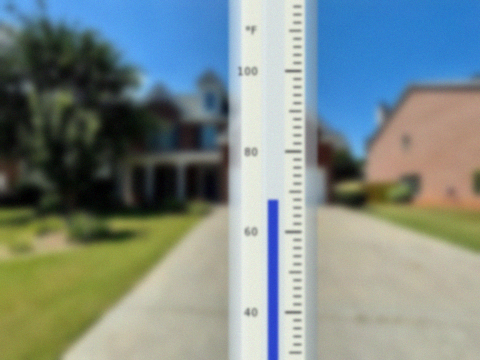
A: 68 °F
